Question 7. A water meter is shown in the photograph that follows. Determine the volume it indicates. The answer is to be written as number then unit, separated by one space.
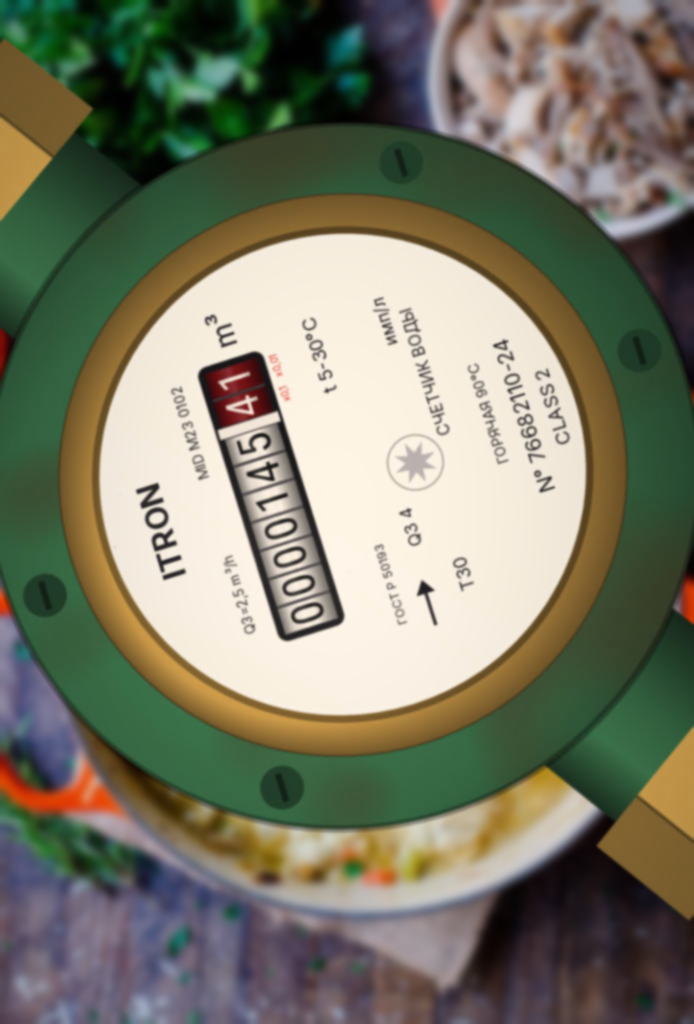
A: 145.41 m³
